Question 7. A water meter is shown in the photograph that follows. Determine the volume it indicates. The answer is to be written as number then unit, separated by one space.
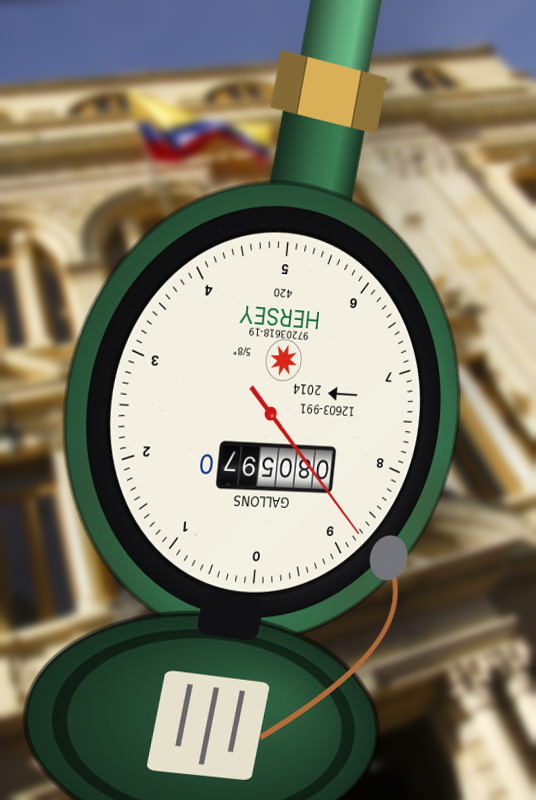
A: 805968.7 gal
